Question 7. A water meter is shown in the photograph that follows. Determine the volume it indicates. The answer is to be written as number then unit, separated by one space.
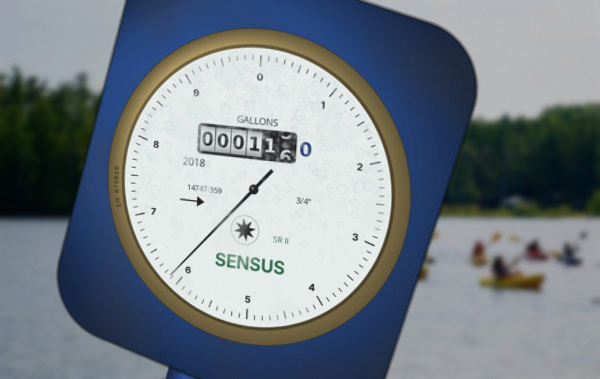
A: 1156.1 gal
